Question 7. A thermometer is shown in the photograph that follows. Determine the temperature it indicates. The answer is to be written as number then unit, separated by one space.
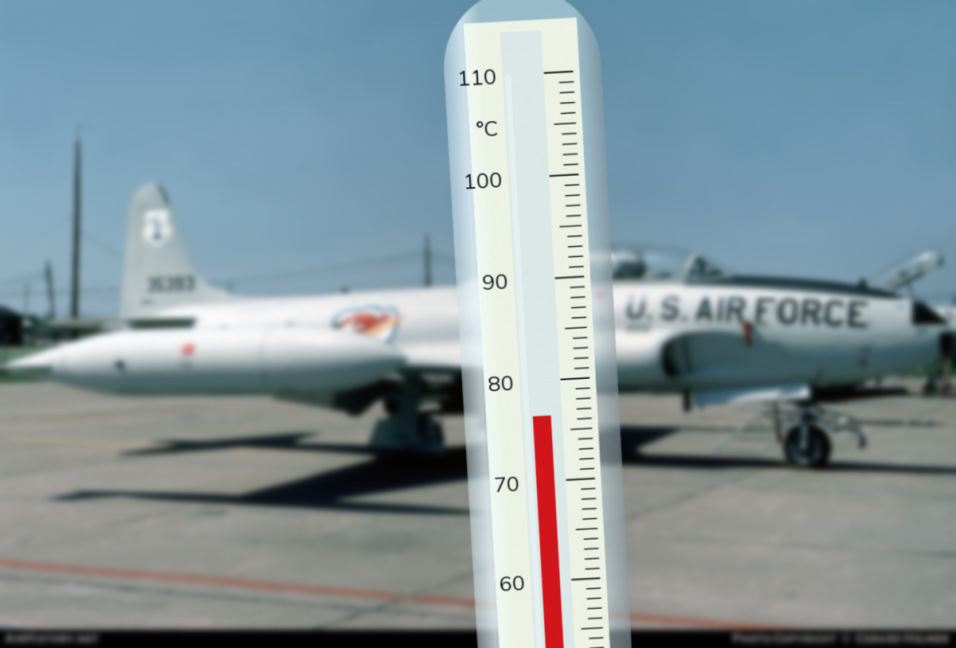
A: 76.5 °C
